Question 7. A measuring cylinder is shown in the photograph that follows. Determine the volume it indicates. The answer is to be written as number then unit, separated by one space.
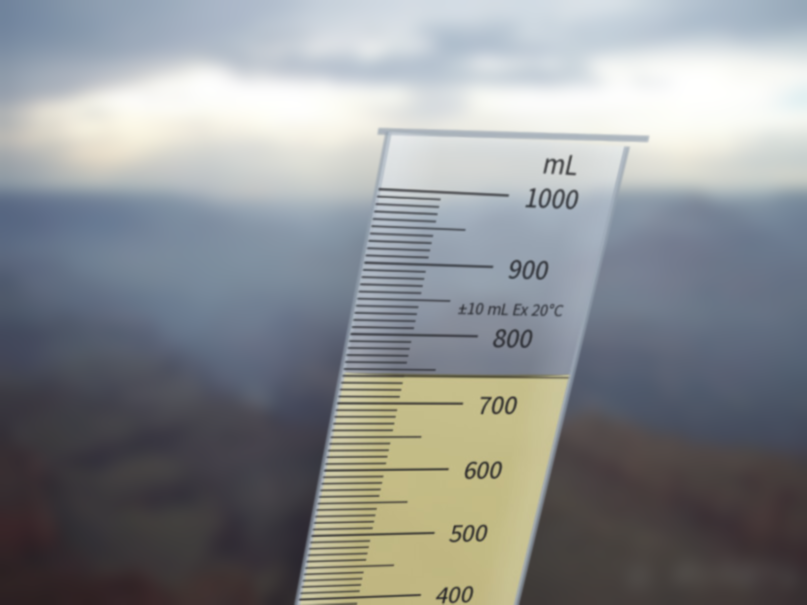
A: 740 mL
